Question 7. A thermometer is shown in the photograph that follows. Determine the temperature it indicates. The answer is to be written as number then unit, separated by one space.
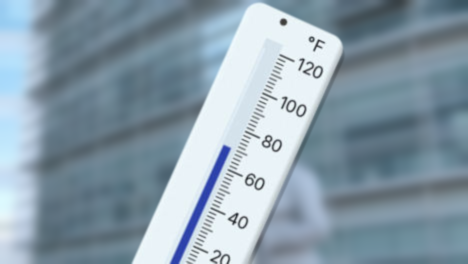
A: 70 °F
